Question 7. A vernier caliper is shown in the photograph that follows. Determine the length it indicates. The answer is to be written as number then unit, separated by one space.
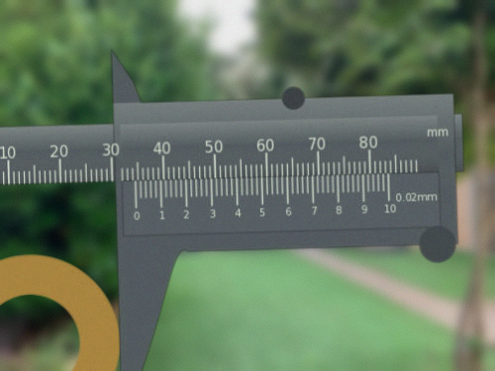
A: 34.5 mm
